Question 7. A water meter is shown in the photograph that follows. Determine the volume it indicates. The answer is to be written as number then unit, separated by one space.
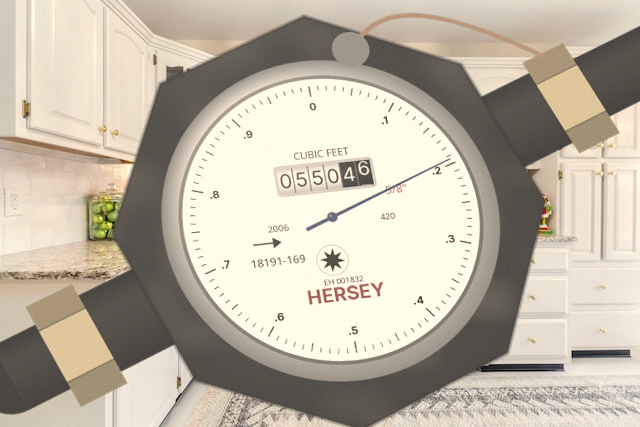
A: 55046.19 ft³
